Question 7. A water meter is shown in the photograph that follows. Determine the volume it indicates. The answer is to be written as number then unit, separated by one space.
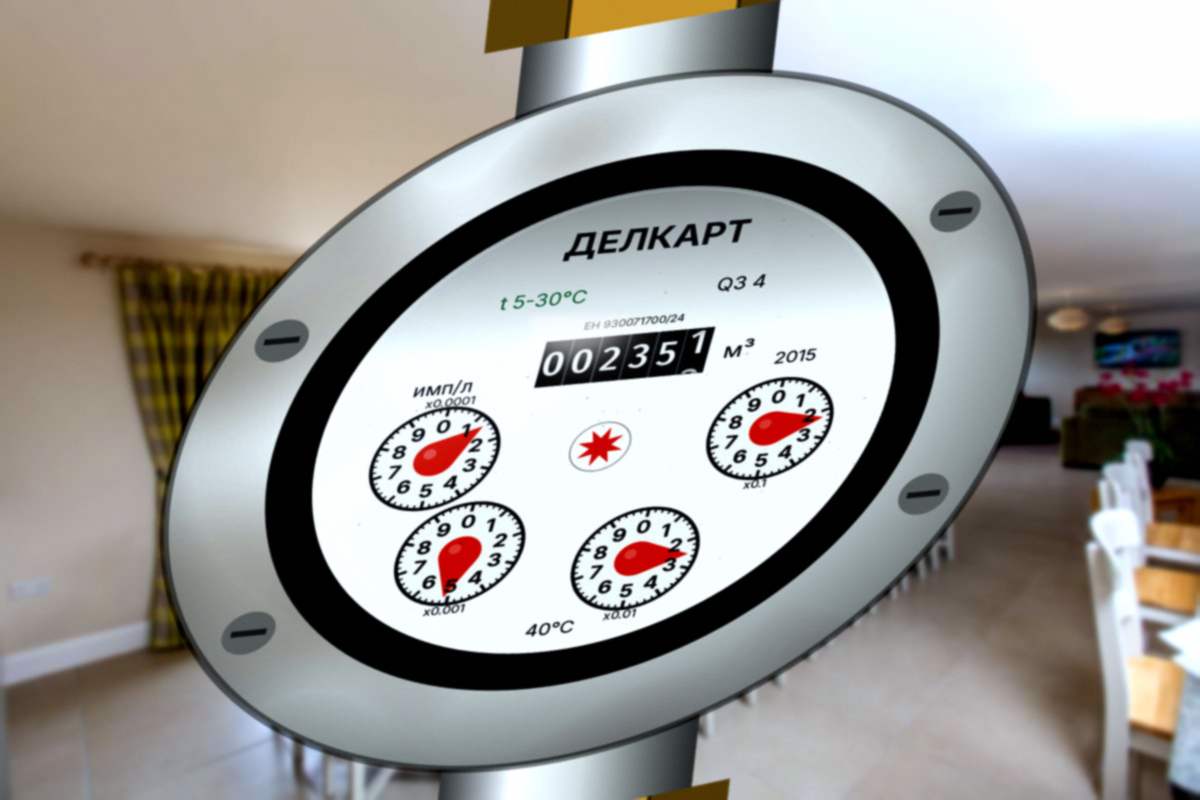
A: 2351.2251 m³
